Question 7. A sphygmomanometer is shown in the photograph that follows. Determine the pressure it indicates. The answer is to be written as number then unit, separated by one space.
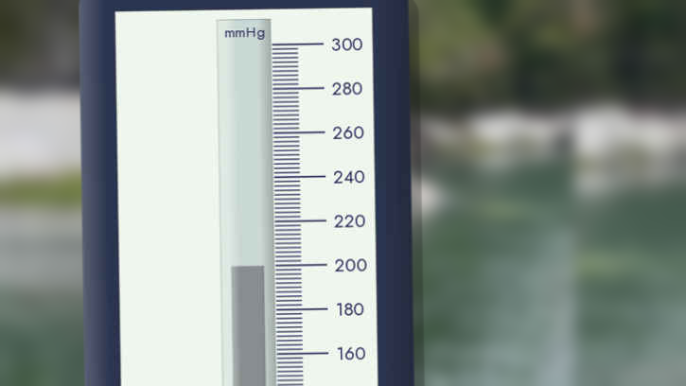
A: 200 mmHg
